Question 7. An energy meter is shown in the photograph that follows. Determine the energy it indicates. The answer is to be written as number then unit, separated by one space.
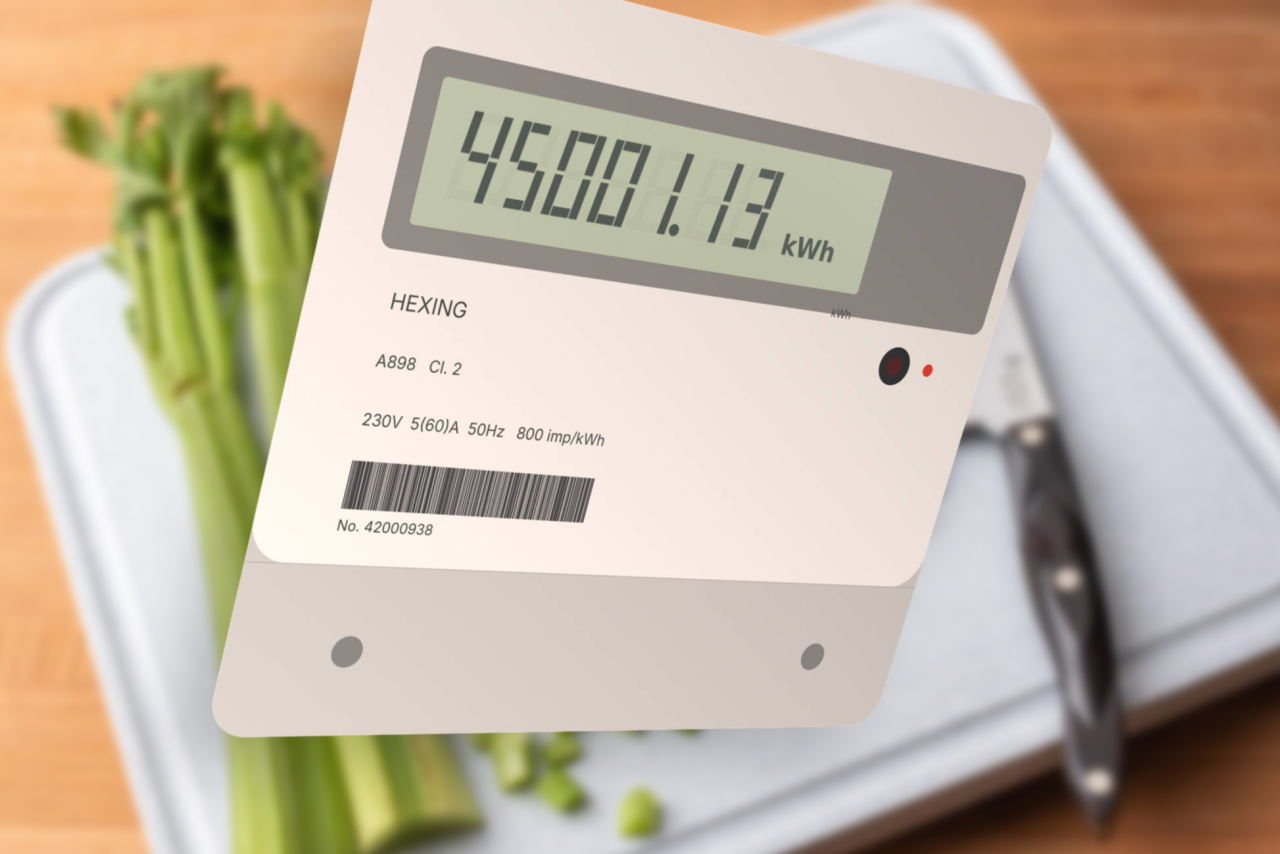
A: 45001.13 kWh
